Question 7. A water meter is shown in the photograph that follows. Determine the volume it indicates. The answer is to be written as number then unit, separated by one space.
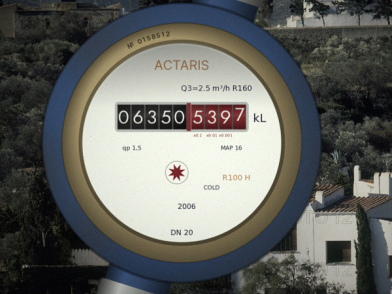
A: 6350.5397 kL
